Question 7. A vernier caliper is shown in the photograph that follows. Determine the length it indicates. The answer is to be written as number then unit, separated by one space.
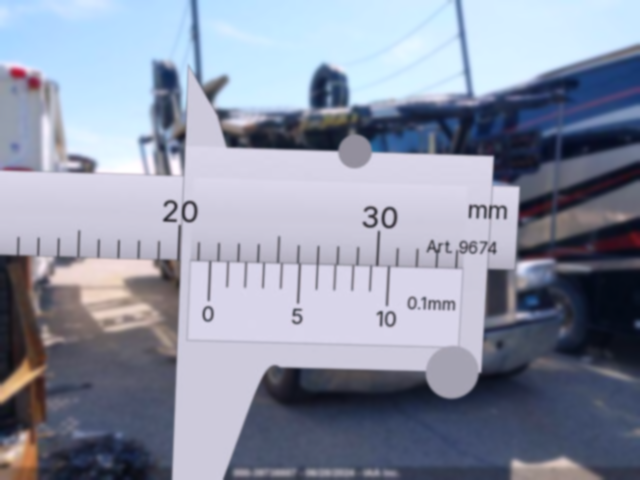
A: 21.6 mm
